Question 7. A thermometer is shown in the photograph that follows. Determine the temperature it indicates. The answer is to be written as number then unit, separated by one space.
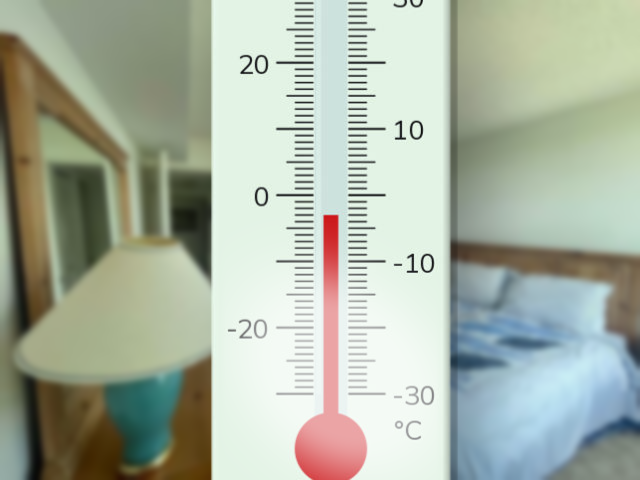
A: -3 °C
